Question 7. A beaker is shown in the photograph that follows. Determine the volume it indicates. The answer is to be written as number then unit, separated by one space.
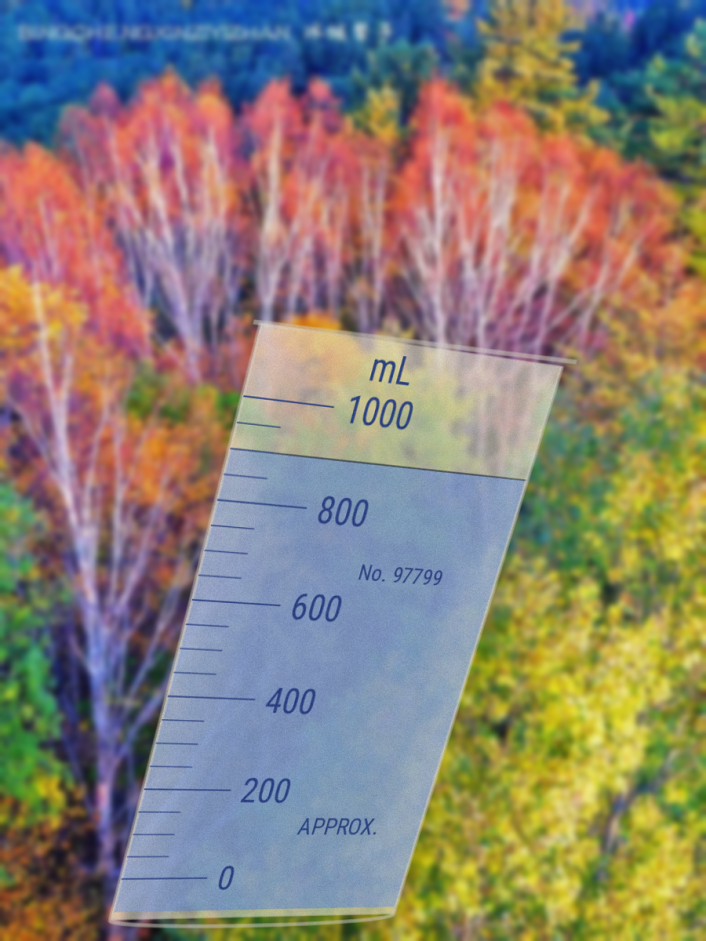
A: 900 mL
